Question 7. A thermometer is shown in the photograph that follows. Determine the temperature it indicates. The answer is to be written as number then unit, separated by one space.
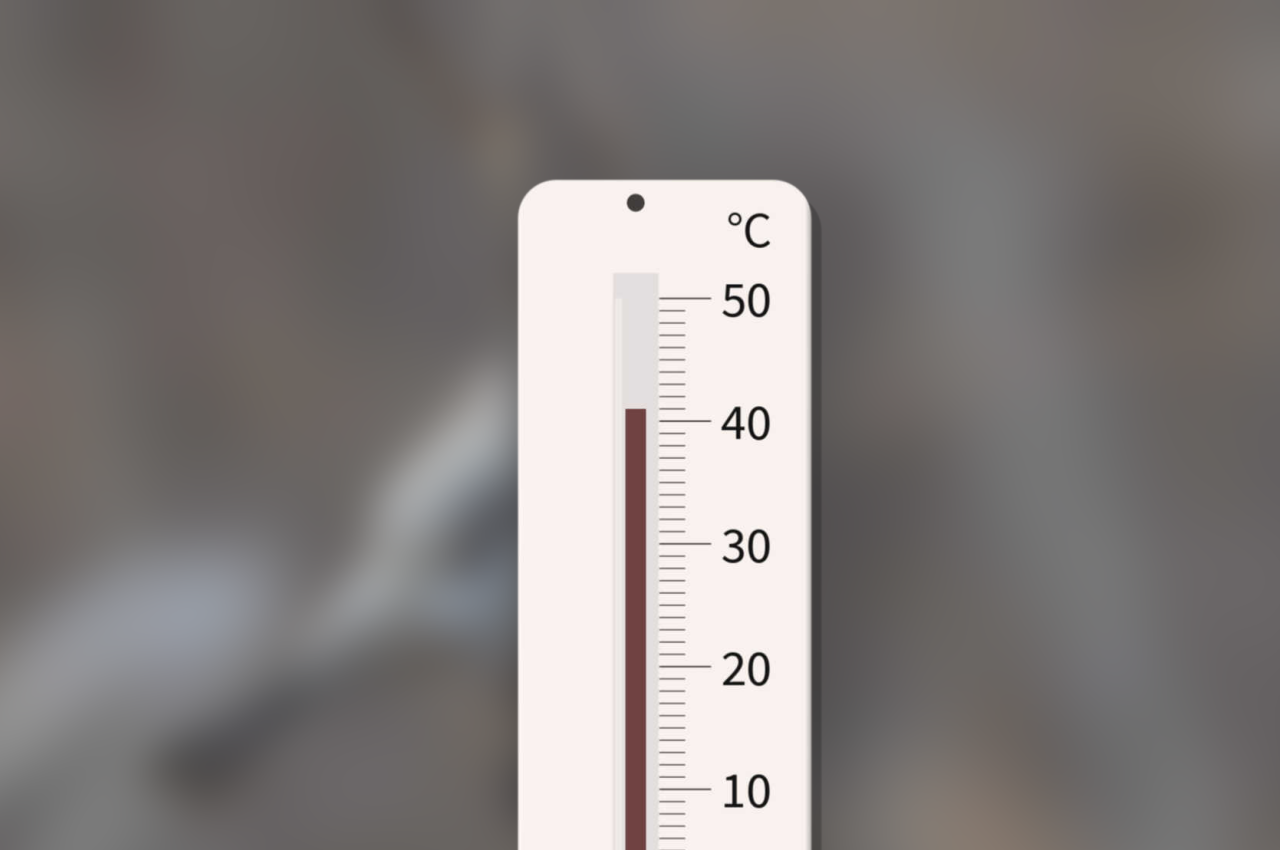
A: 41 °C
